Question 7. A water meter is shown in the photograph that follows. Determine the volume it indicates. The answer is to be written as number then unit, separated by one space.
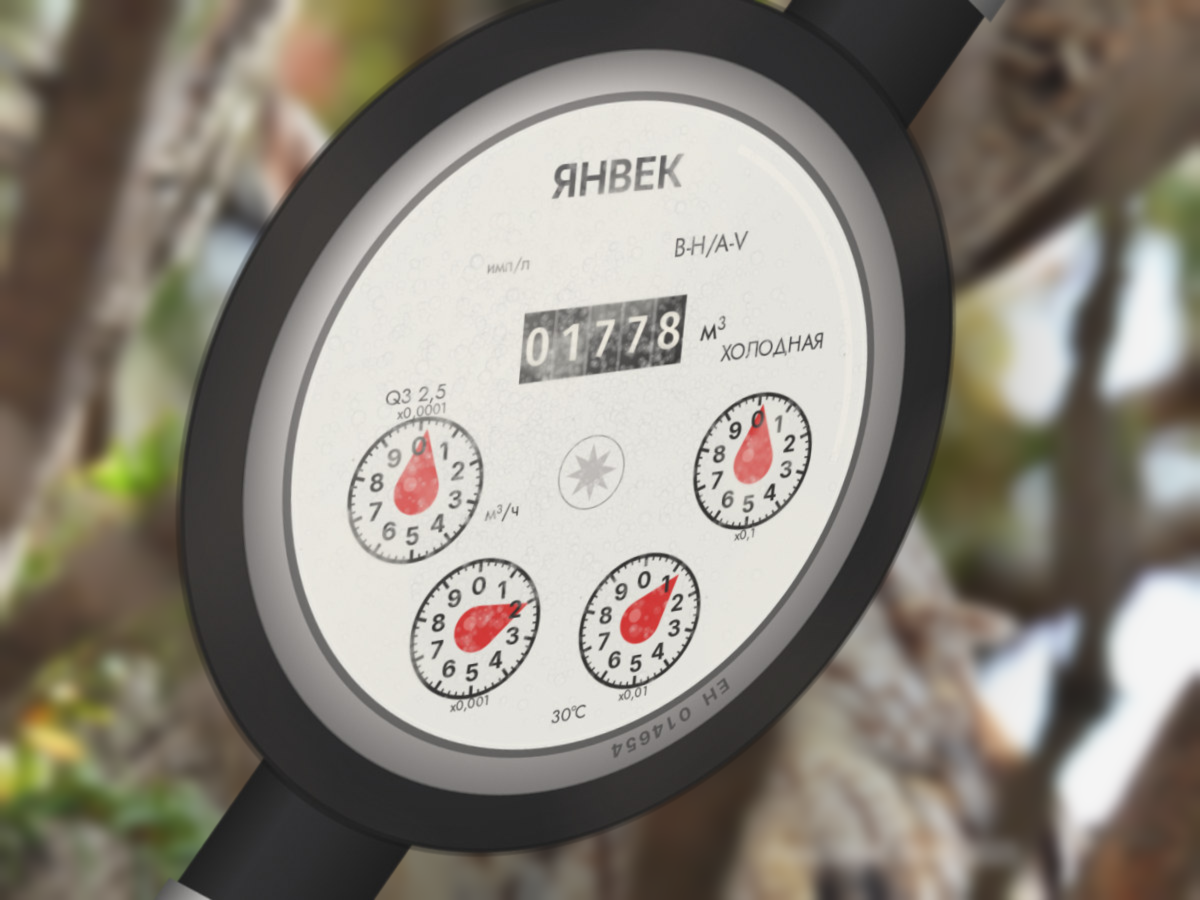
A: 1778.0120 m³
